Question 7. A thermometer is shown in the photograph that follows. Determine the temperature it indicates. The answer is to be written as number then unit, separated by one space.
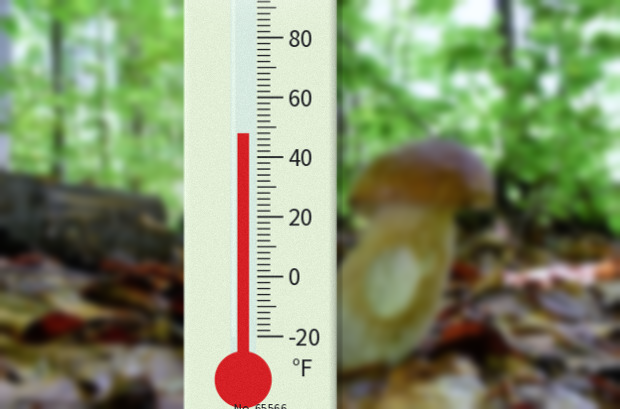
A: 48 °F
